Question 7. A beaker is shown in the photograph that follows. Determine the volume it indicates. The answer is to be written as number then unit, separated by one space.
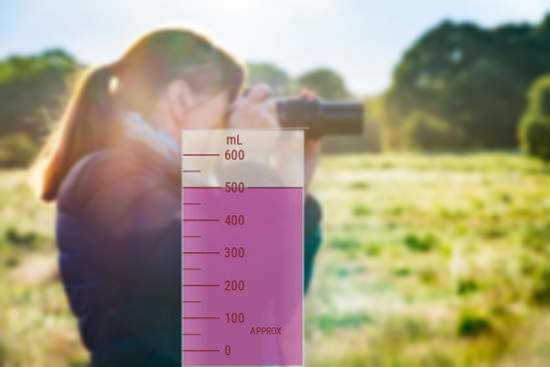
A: 500 mL
